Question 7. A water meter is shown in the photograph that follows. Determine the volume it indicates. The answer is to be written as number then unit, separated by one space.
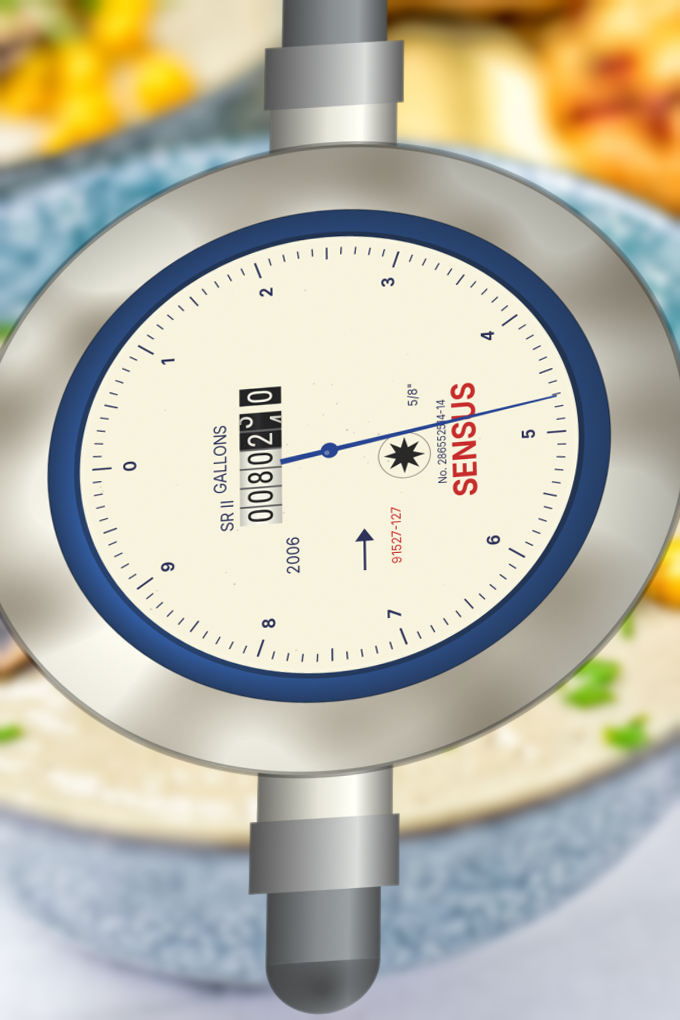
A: 80234.7 gal
